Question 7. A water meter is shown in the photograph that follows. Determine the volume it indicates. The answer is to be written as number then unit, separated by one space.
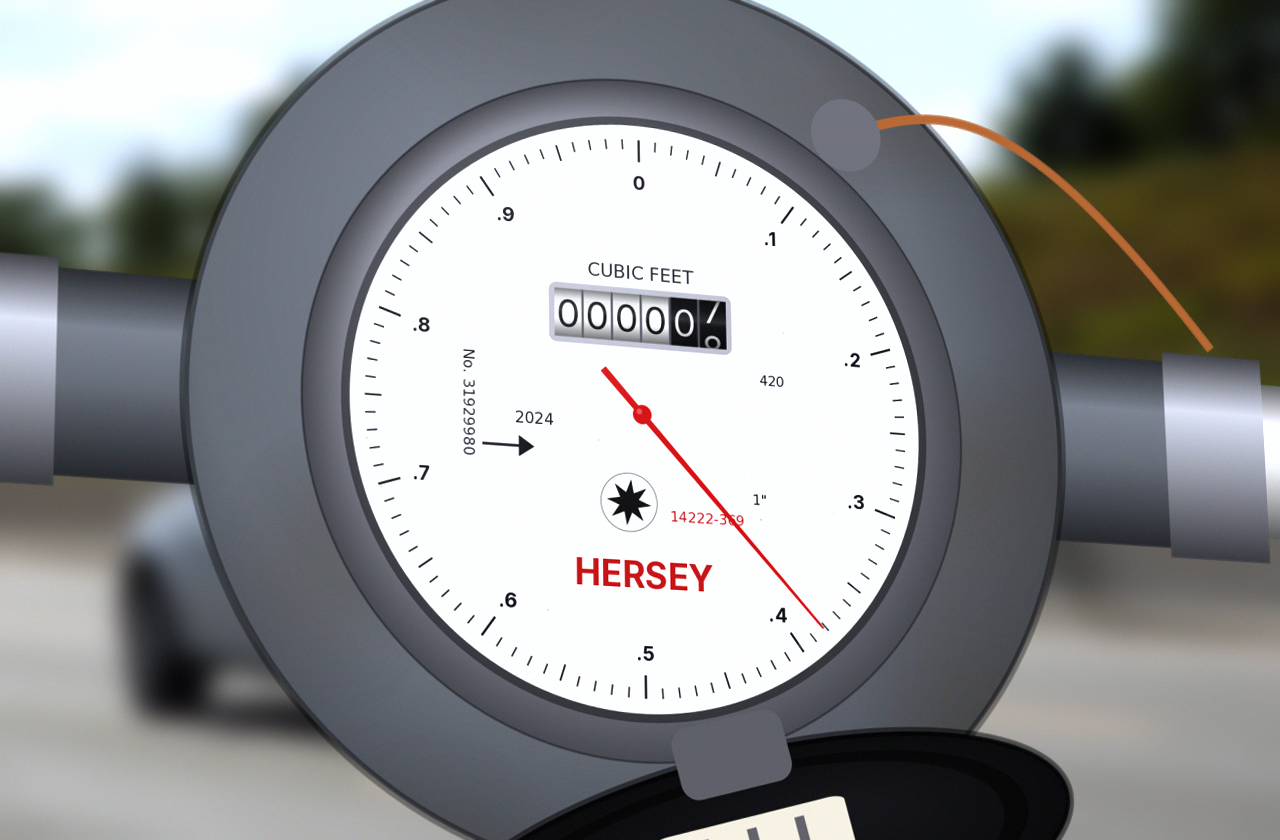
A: 7.38 ft³
